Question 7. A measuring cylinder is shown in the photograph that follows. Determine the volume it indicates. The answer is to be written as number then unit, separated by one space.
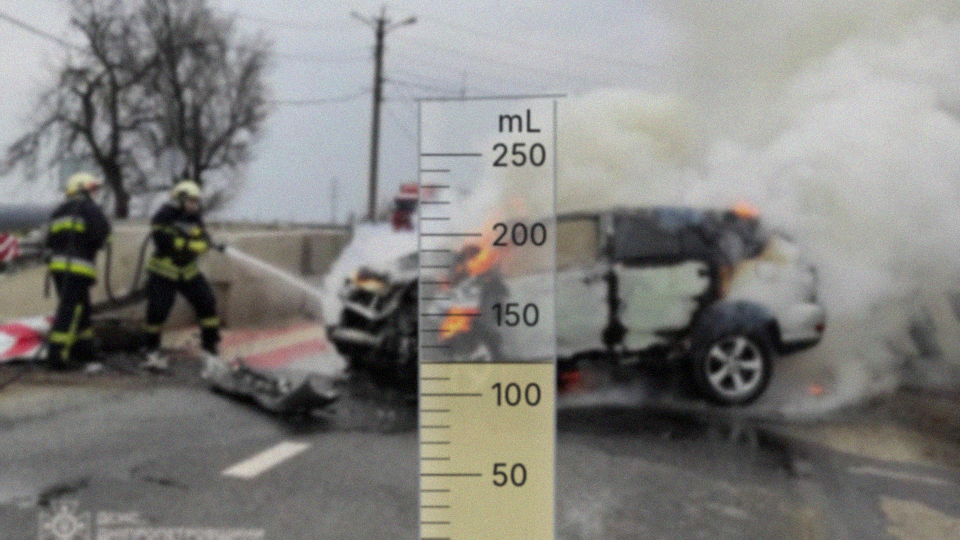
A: 120 mL
